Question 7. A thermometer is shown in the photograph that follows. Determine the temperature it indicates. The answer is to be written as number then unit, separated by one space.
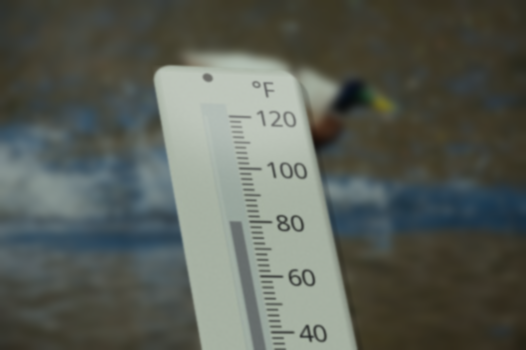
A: 80 °F
